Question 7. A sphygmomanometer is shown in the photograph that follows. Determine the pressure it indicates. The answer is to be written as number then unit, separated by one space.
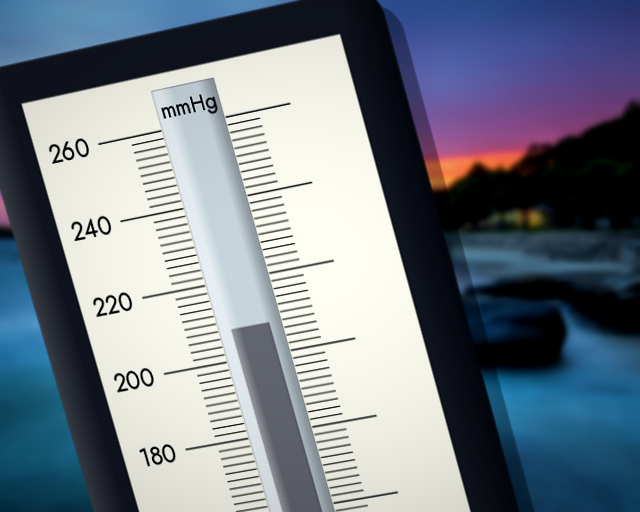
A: 208 mmHg
